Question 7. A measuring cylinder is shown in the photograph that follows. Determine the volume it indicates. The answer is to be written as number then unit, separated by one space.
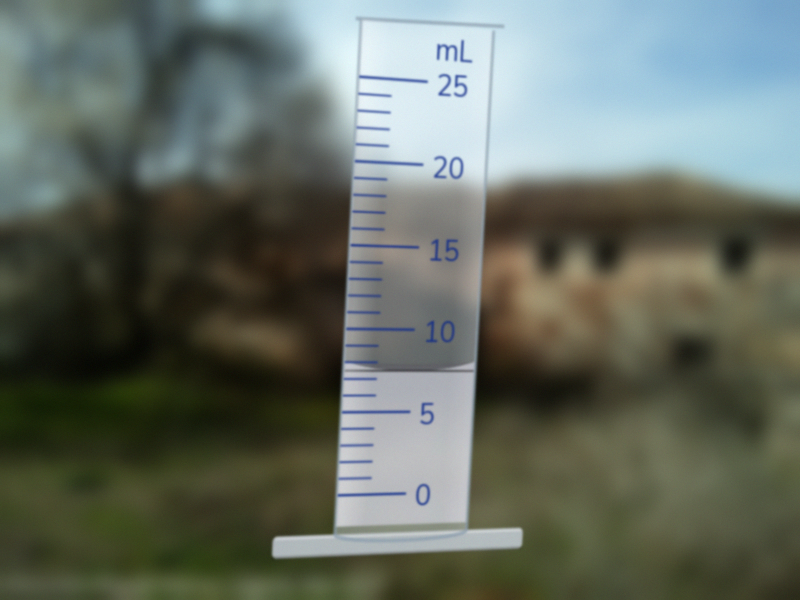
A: 7.5 mL
